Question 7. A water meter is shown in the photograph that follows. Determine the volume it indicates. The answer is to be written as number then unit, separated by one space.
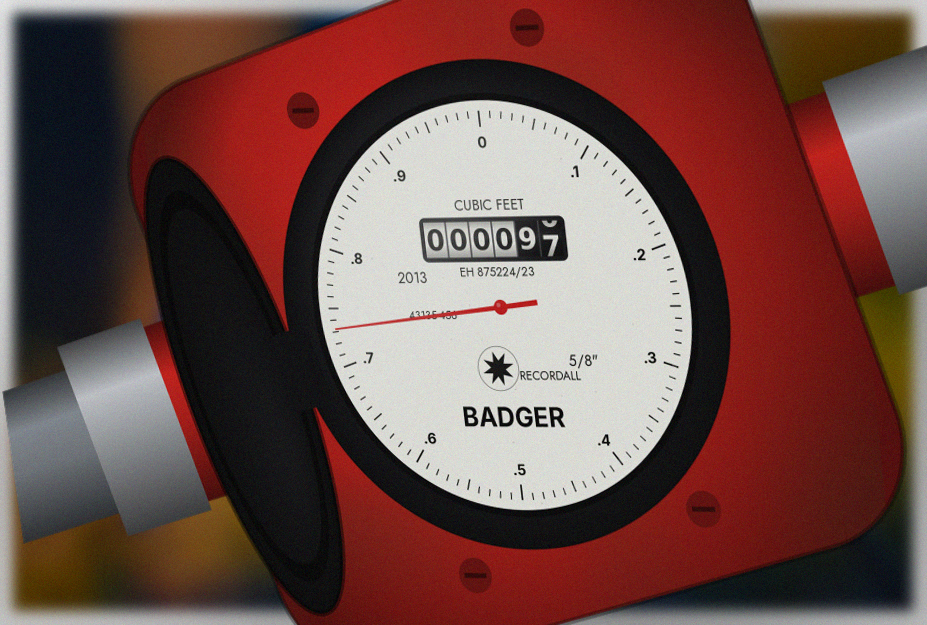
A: 96.73 ft³
